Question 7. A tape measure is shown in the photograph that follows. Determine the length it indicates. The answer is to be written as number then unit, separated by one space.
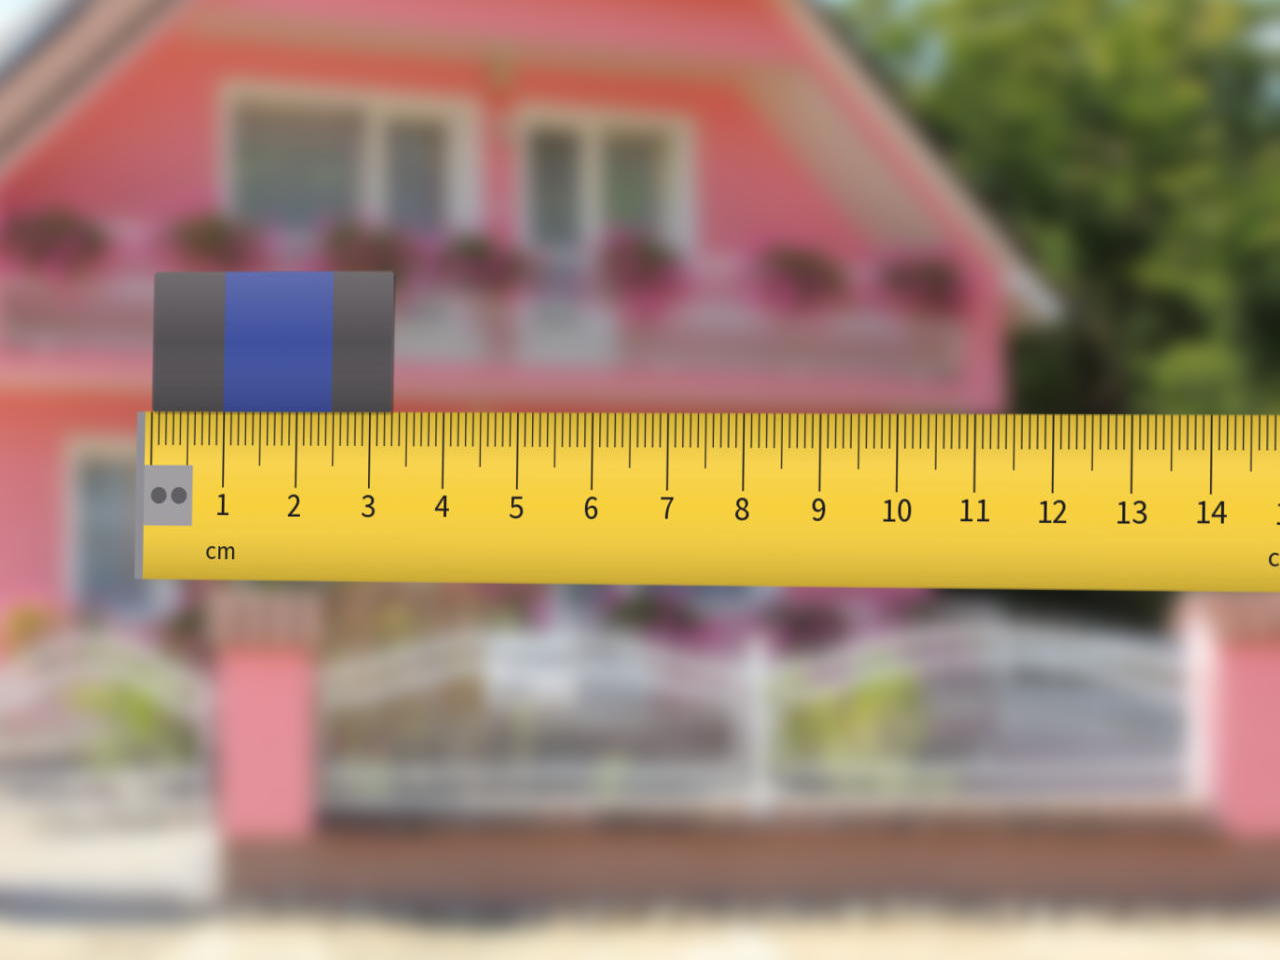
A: 3.3 cm
